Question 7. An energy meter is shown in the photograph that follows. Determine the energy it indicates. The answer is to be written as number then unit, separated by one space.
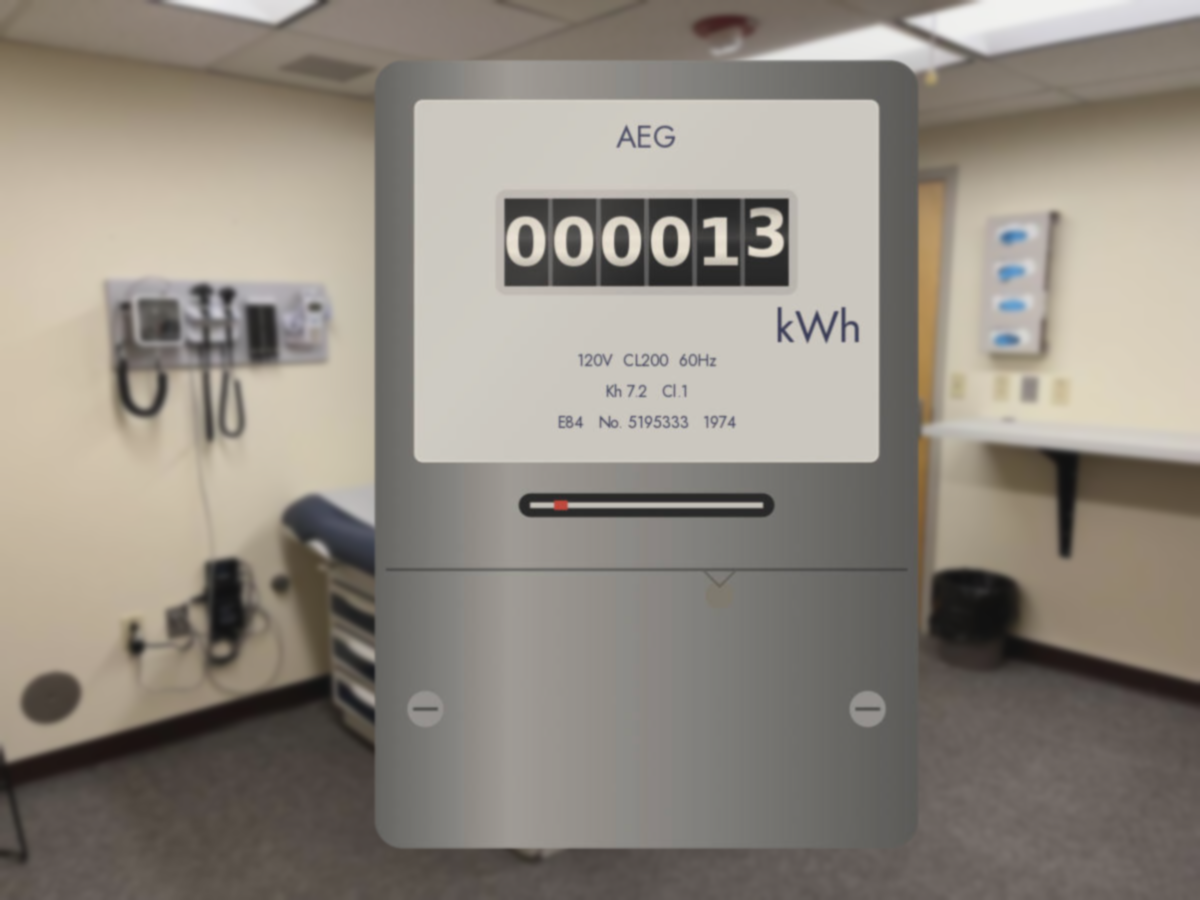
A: 13 kWh
